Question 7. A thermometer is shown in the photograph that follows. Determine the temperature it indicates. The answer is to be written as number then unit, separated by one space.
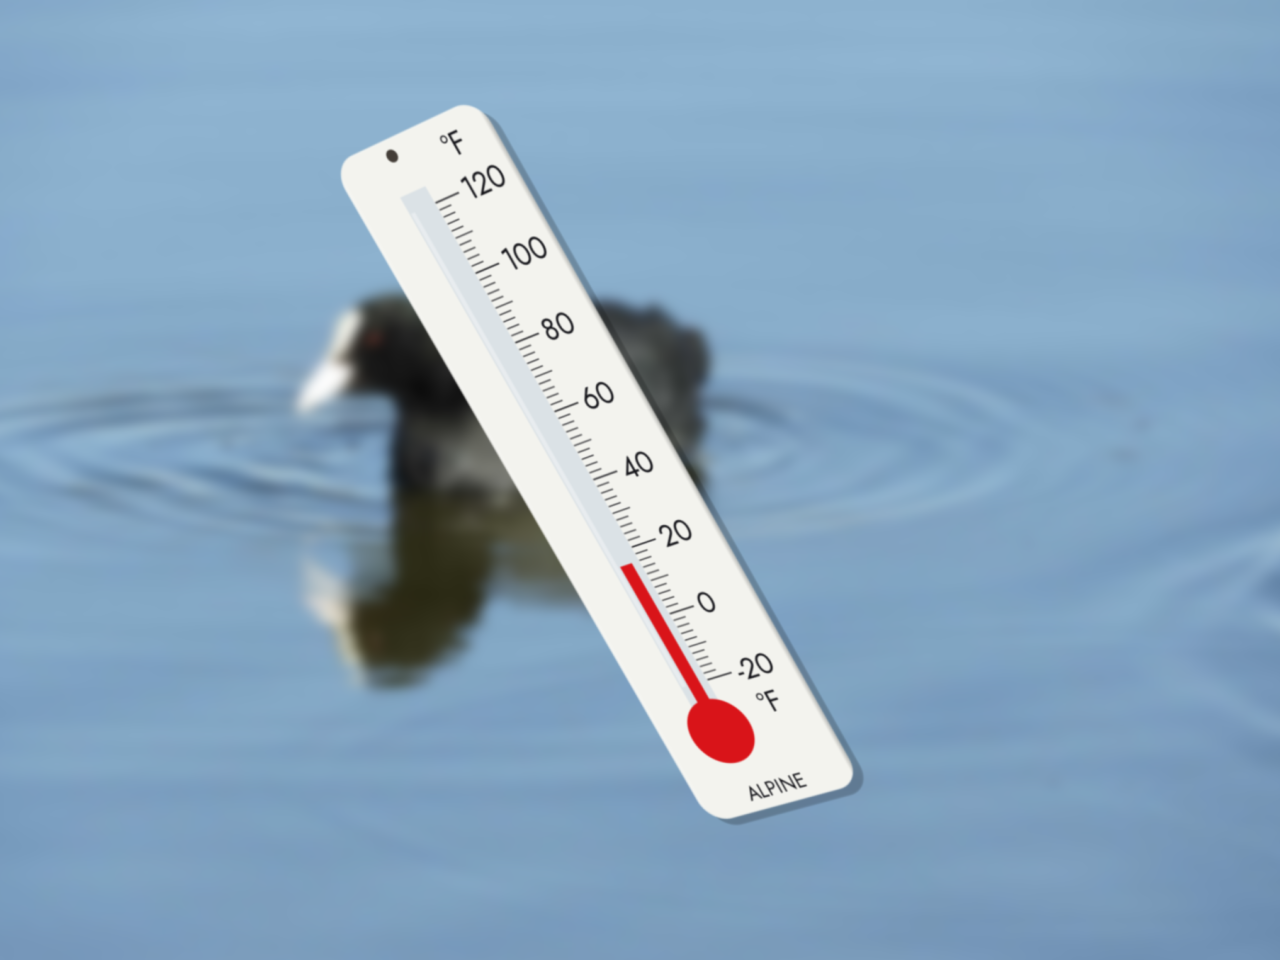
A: 16 °F
